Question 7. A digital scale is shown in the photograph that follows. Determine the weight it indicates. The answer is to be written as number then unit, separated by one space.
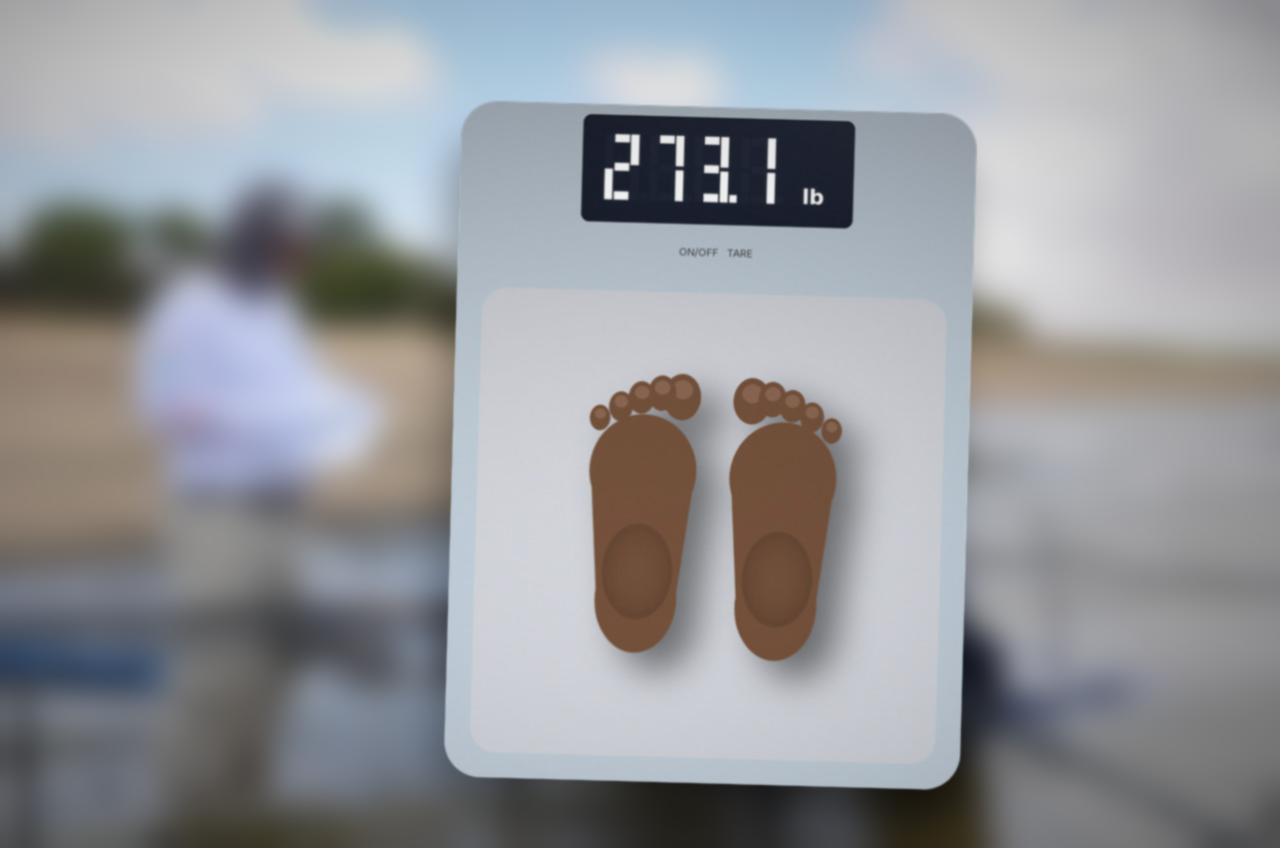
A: 273.1 lb
